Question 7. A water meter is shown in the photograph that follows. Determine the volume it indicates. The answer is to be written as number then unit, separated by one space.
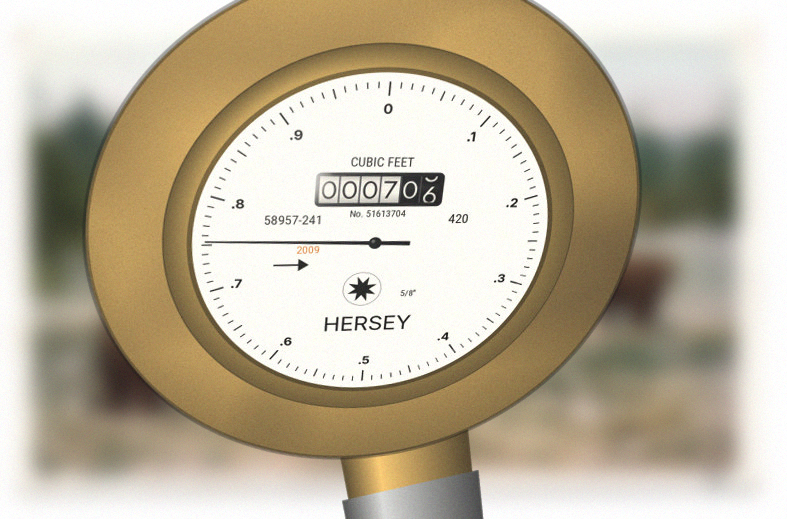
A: 705.75 ft³
